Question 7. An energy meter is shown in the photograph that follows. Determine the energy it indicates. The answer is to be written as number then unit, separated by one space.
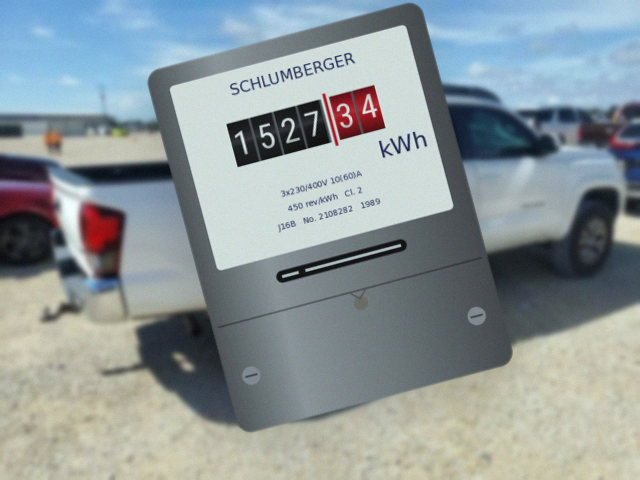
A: 1527.34 kWh
